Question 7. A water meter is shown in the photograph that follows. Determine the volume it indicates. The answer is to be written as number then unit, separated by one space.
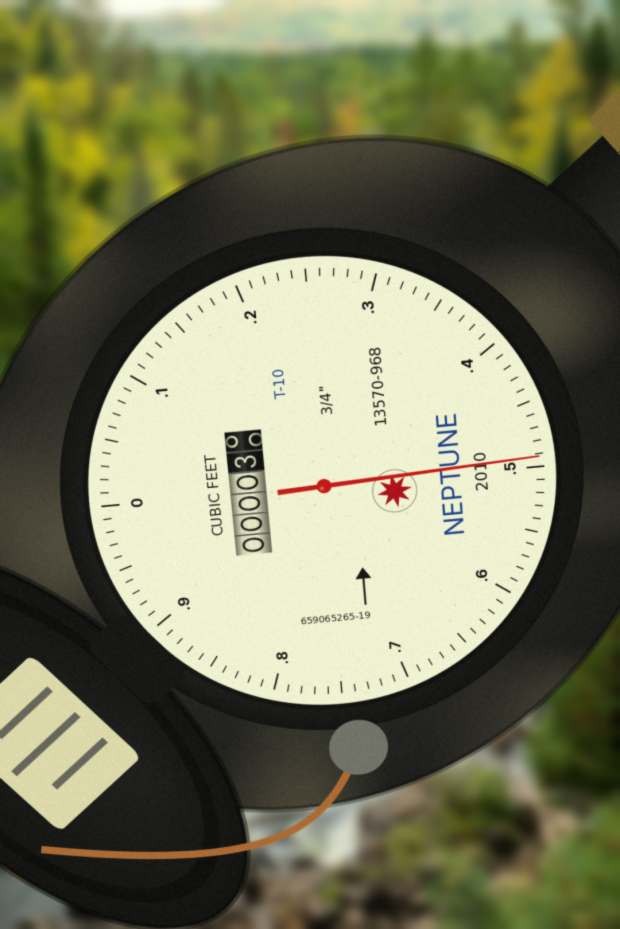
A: 38.49 ft³
